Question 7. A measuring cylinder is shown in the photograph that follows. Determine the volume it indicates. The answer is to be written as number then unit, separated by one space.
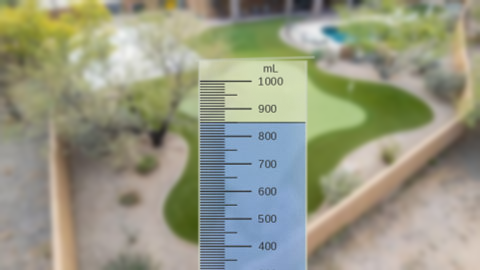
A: 850 mL
